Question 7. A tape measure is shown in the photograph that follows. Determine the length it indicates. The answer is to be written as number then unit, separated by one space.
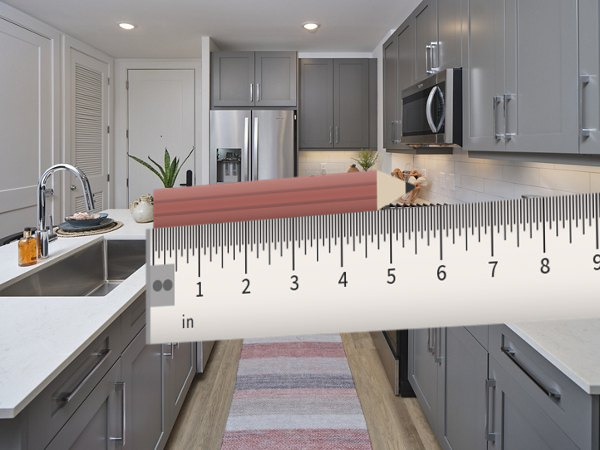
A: 5.5 in
